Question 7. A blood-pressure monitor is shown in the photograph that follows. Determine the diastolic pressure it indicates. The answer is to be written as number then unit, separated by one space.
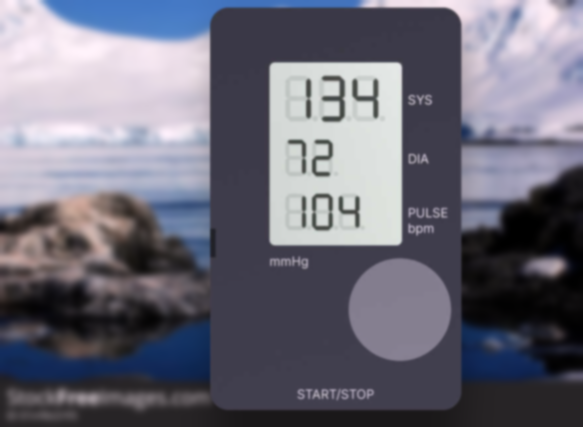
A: 72 mmHg
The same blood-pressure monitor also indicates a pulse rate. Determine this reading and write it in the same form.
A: 104 bpm
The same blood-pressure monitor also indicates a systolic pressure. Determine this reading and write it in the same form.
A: 134 mmHg
